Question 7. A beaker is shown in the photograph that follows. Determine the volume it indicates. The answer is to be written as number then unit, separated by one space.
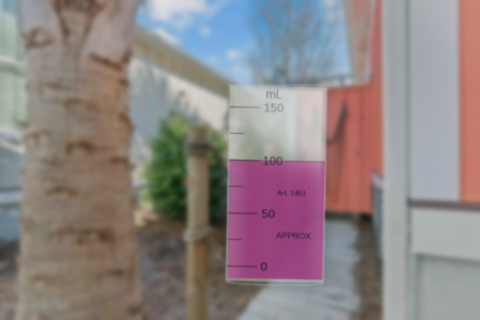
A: 100 mL
